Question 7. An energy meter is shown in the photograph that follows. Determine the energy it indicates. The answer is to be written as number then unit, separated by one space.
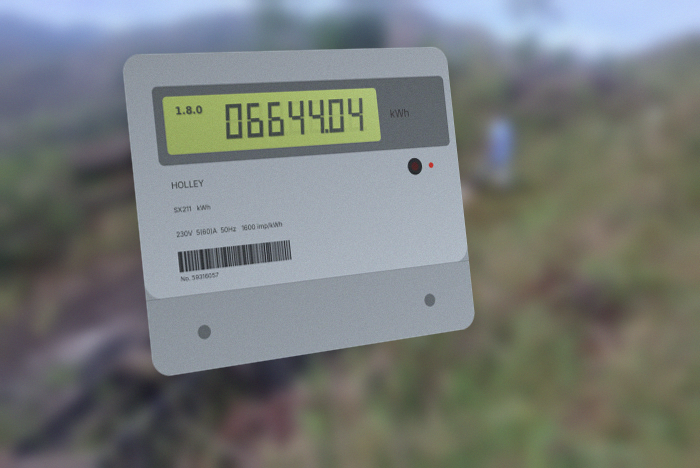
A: 6644.04 kWh
